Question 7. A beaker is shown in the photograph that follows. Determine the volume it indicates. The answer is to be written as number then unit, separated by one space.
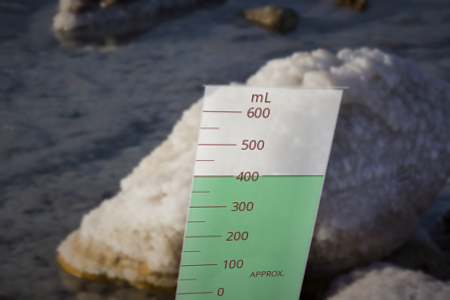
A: 400 mL
